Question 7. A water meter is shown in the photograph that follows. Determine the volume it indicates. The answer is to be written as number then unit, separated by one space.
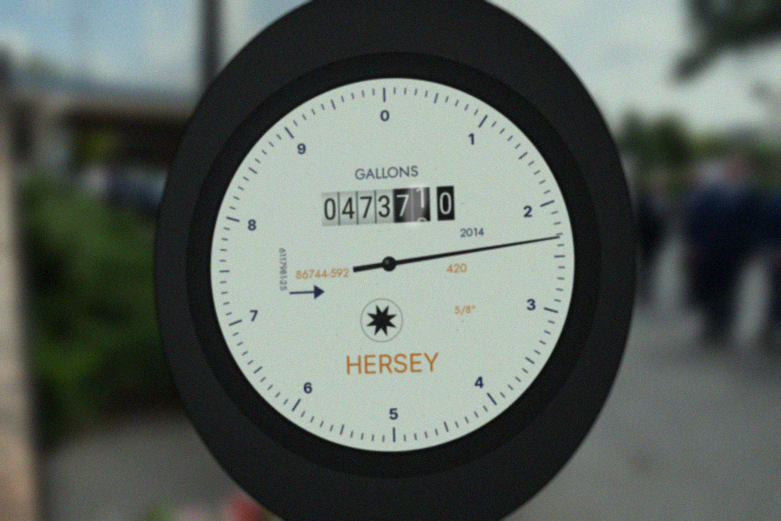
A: 473712.3 gal
